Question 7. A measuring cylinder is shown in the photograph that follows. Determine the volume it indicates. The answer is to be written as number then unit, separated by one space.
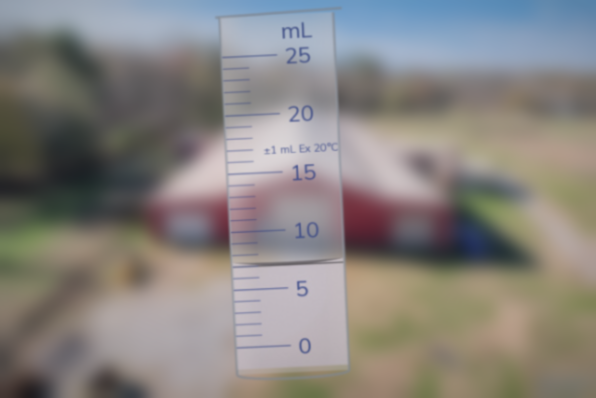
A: 7 mL
